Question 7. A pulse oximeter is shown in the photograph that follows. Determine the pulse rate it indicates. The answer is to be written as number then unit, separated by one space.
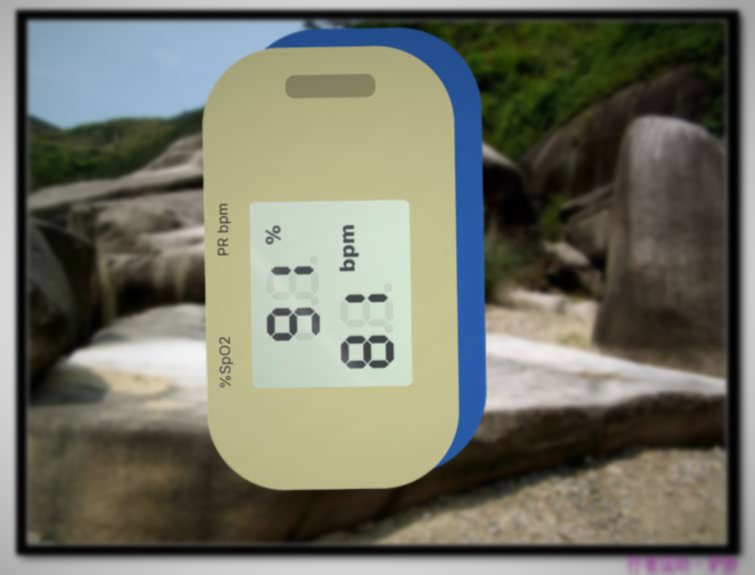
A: 81 bpm
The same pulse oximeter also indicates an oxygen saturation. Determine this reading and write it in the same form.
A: 91 %
